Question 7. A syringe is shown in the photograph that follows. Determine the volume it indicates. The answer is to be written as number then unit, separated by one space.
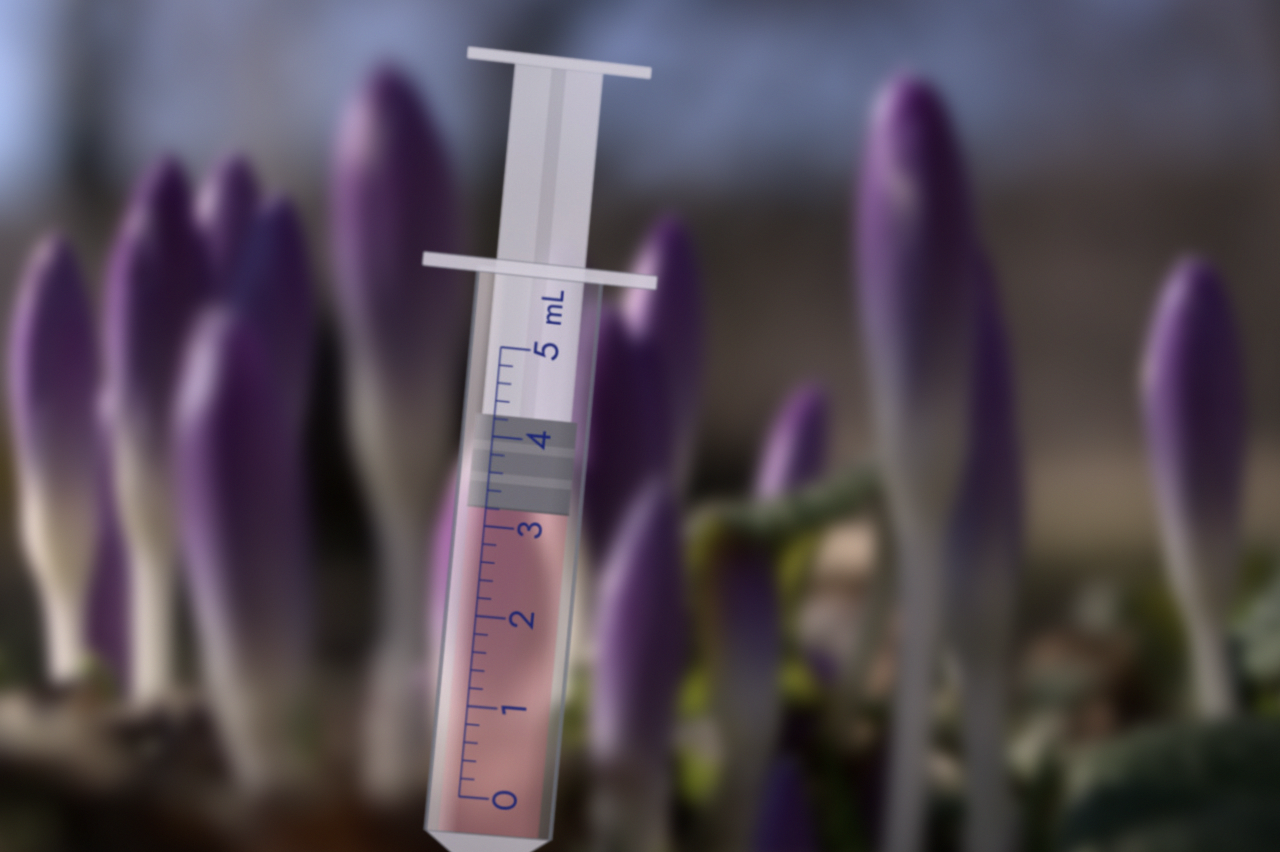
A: 3.2 mL
